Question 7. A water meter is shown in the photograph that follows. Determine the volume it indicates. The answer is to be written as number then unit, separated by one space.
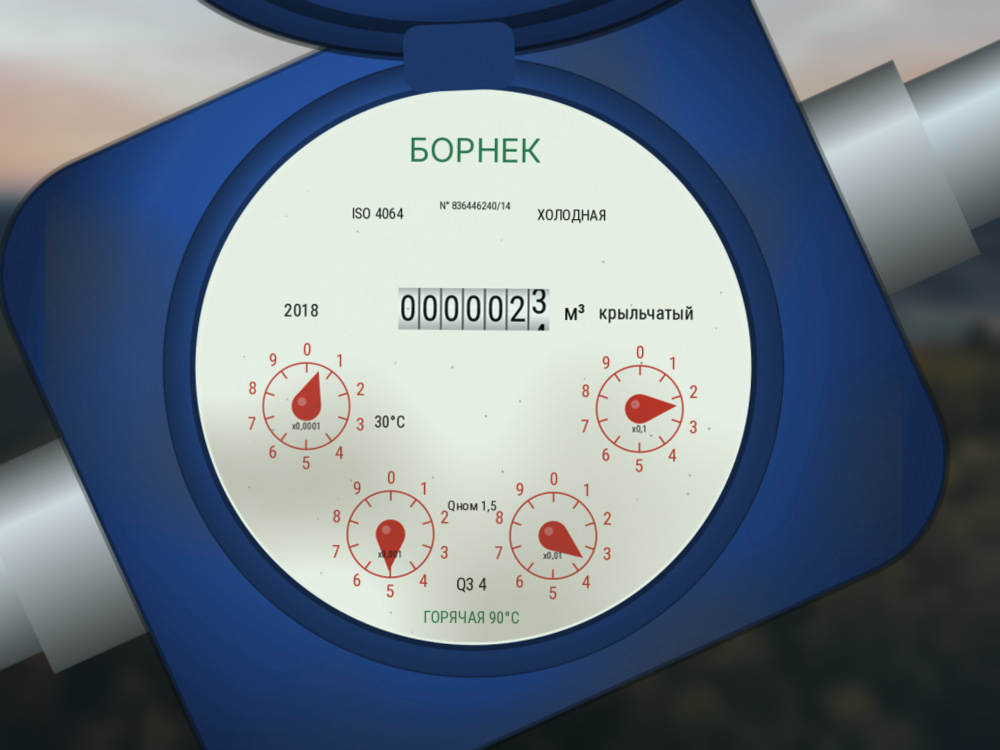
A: 23.2350 m³
